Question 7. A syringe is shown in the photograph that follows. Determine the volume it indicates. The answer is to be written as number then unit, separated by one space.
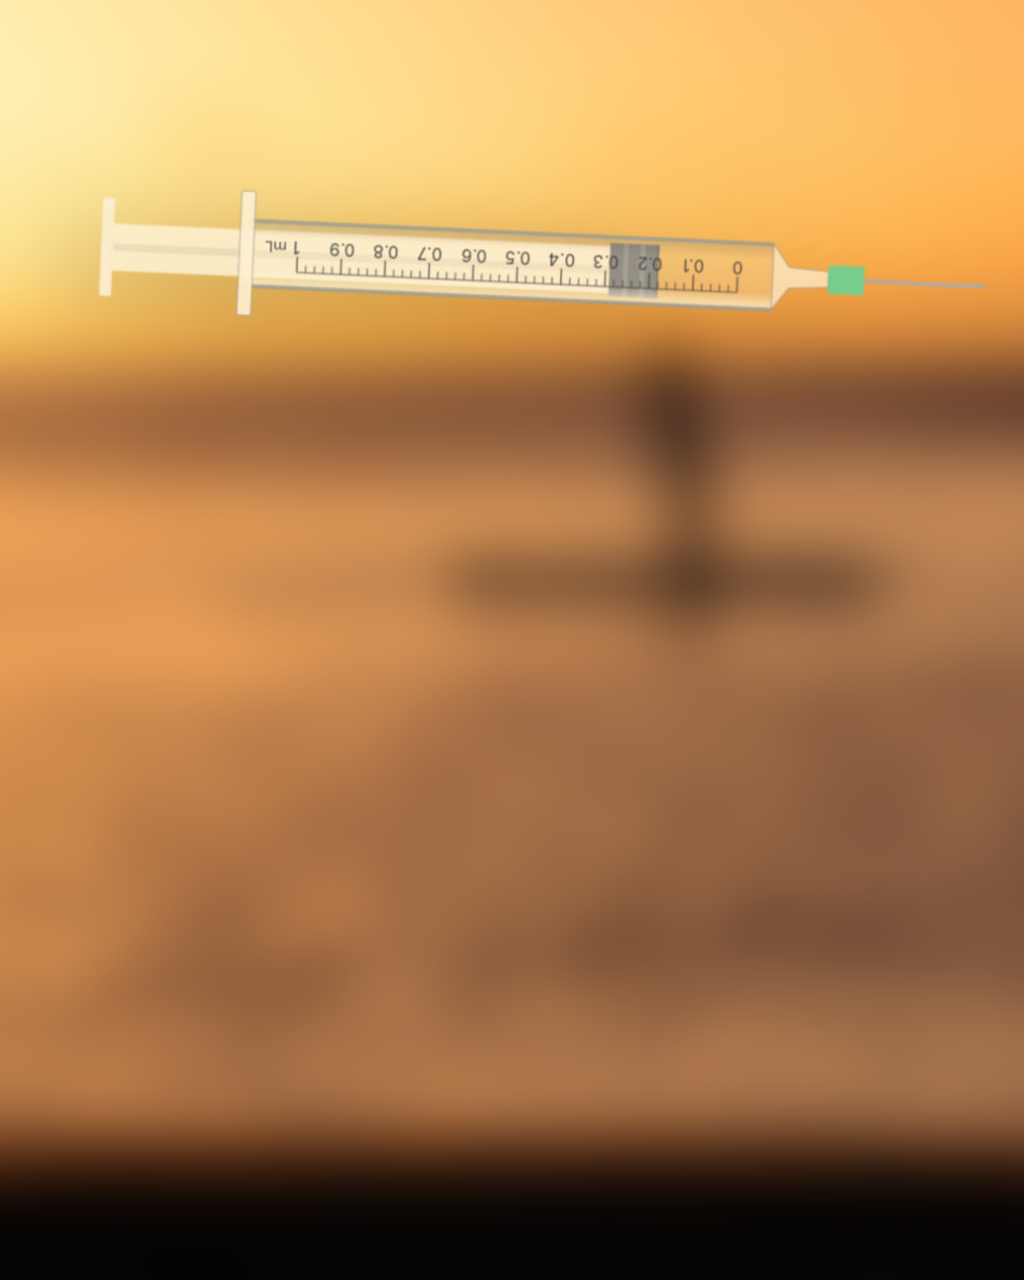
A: 0.18 mL
